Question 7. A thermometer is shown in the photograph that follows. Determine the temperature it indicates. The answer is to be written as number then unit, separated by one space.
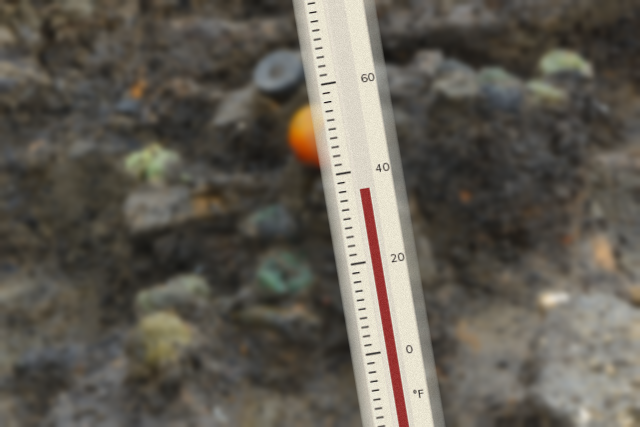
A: 36 °F
